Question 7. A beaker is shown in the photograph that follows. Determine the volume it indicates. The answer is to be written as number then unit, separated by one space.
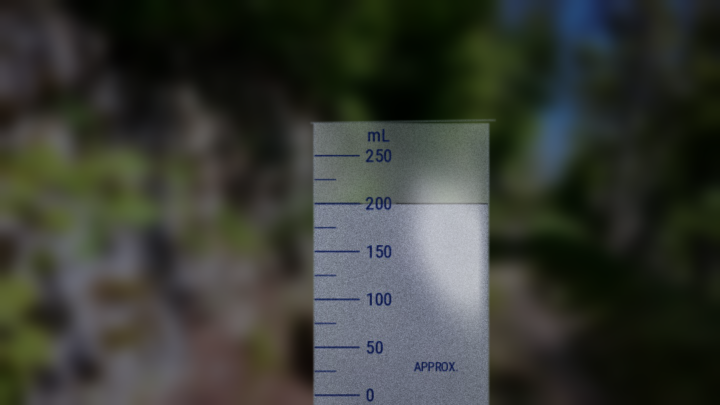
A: 200 mL
